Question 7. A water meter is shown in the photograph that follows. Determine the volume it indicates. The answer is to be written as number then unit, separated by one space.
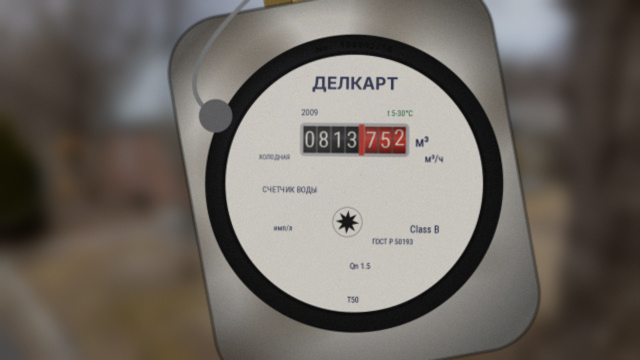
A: 813.752 m³
